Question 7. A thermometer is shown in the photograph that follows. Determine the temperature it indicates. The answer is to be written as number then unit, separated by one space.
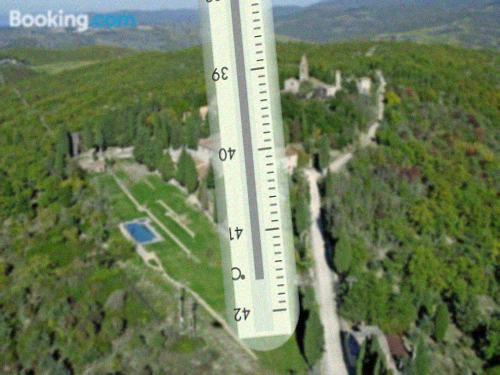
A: 41.6 °C
